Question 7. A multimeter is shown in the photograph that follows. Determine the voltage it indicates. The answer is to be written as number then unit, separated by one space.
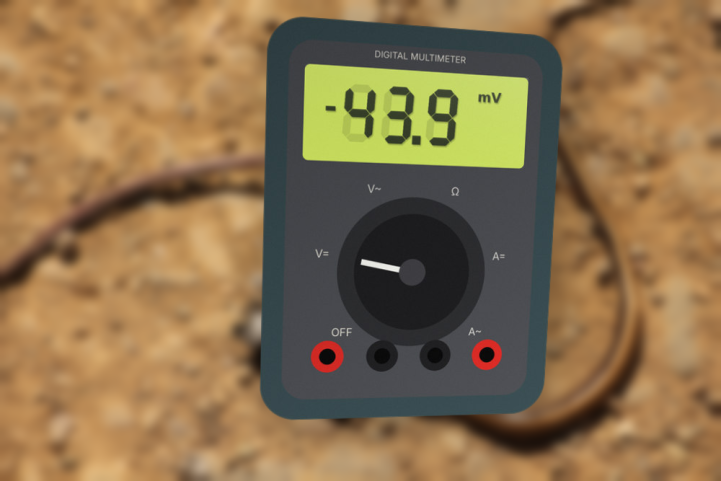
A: -43.9 mV
